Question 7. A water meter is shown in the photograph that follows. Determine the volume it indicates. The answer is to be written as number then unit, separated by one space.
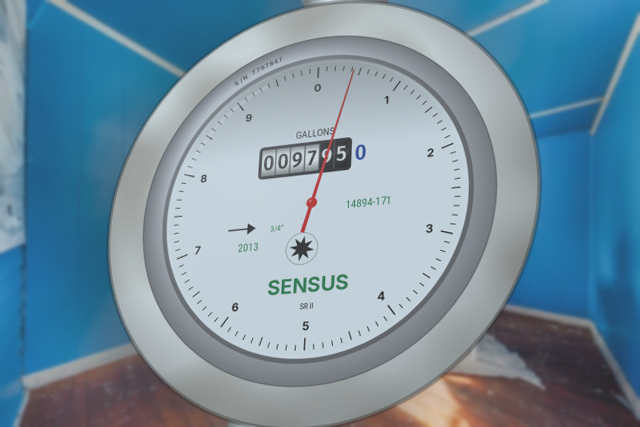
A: 97950.4 gal
